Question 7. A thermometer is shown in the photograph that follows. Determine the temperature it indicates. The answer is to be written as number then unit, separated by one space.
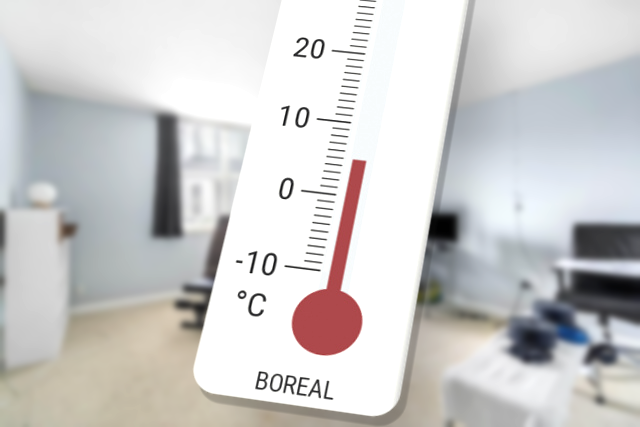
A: 5 °C
